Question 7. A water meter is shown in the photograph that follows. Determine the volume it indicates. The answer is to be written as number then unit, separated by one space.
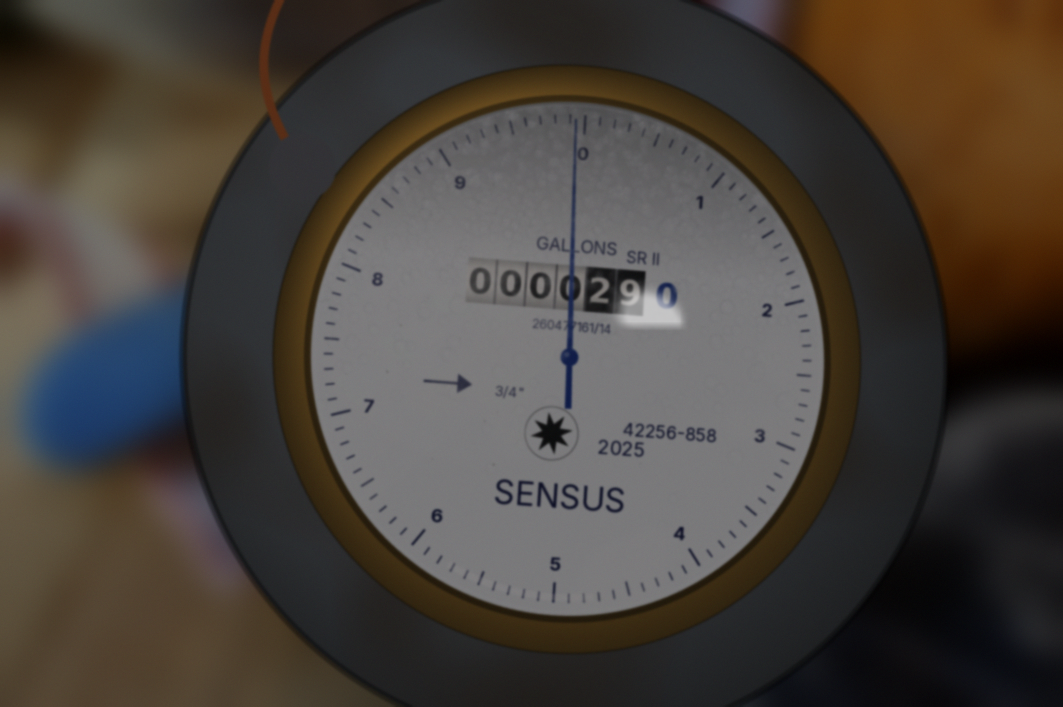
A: 289.9 gal
